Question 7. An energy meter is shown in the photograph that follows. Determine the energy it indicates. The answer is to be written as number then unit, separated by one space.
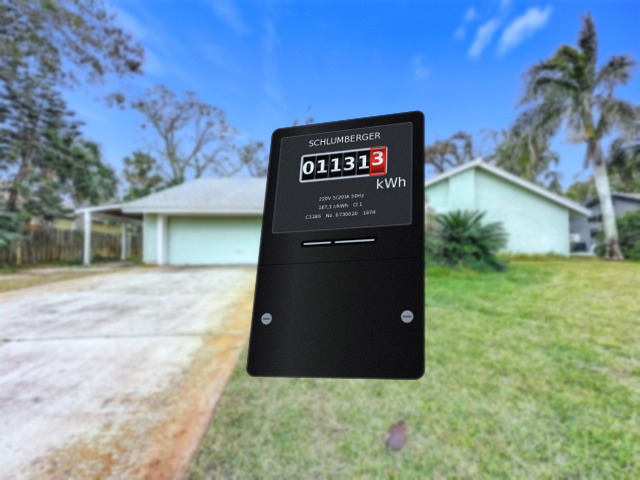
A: 1131.3 kWh
